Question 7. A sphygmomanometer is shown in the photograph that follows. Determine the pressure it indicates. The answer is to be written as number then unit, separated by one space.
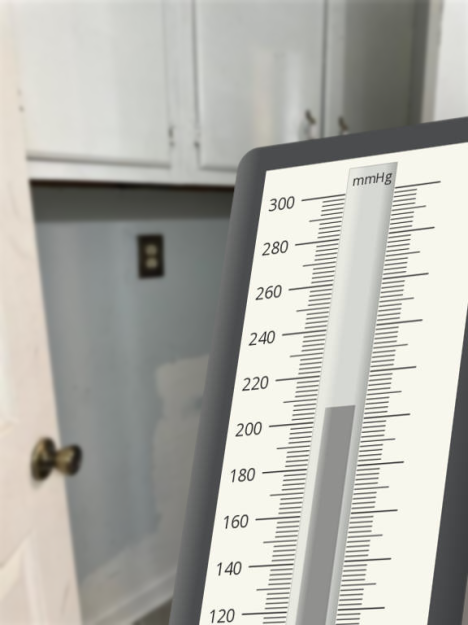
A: 206 mmHg
